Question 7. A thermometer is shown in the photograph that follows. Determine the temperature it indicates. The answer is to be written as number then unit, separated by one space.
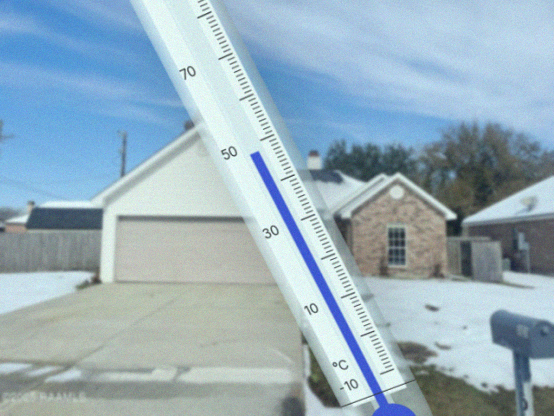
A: 48 °C
